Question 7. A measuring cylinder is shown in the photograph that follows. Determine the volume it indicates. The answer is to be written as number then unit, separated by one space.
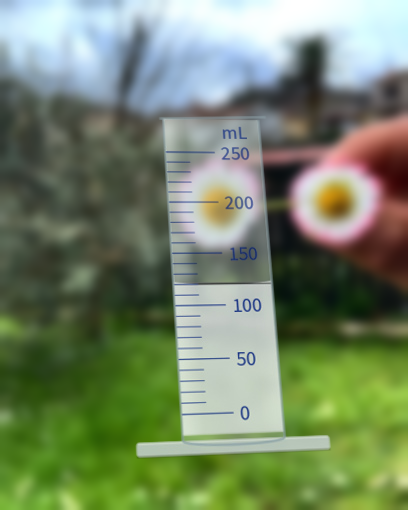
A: 120 mL
